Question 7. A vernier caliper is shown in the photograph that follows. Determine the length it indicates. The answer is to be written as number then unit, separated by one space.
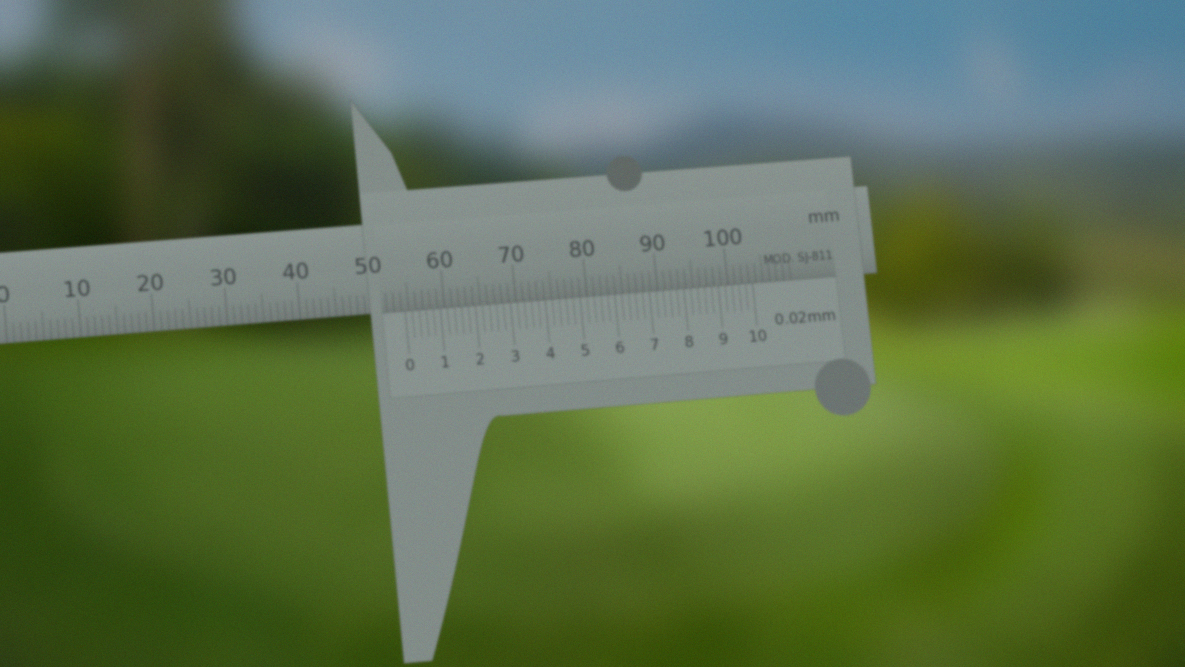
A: 54.5 mm
